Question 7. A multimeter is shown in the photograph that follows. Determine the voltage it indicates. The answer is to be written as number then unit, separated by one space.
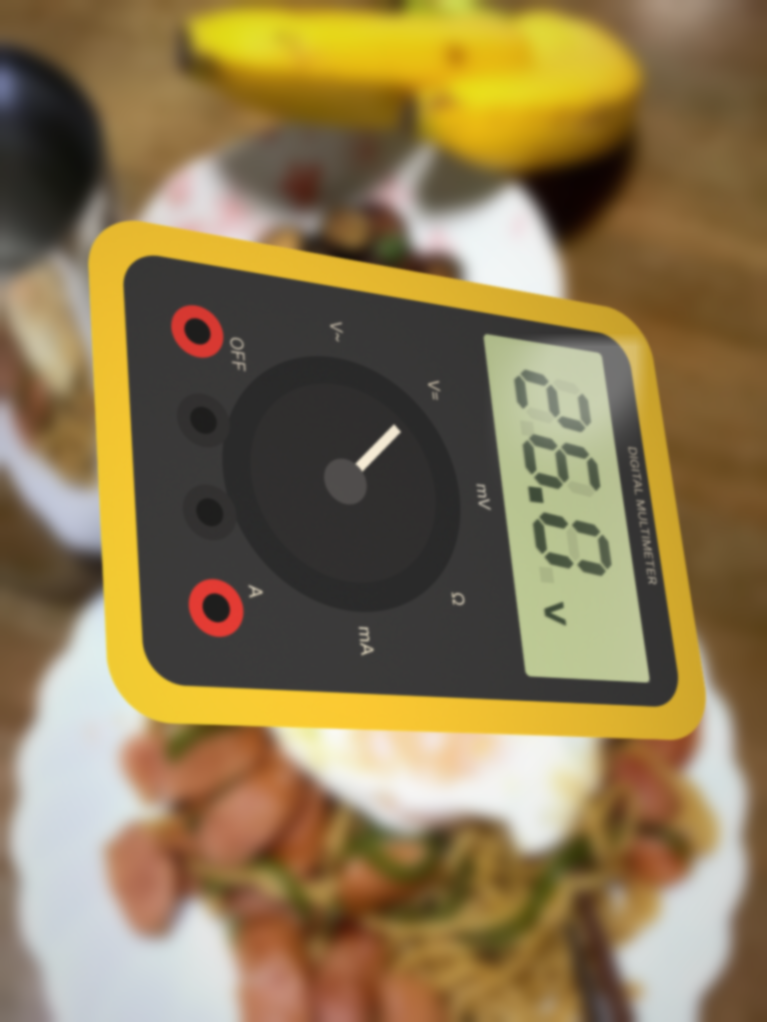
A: 26.0 V
